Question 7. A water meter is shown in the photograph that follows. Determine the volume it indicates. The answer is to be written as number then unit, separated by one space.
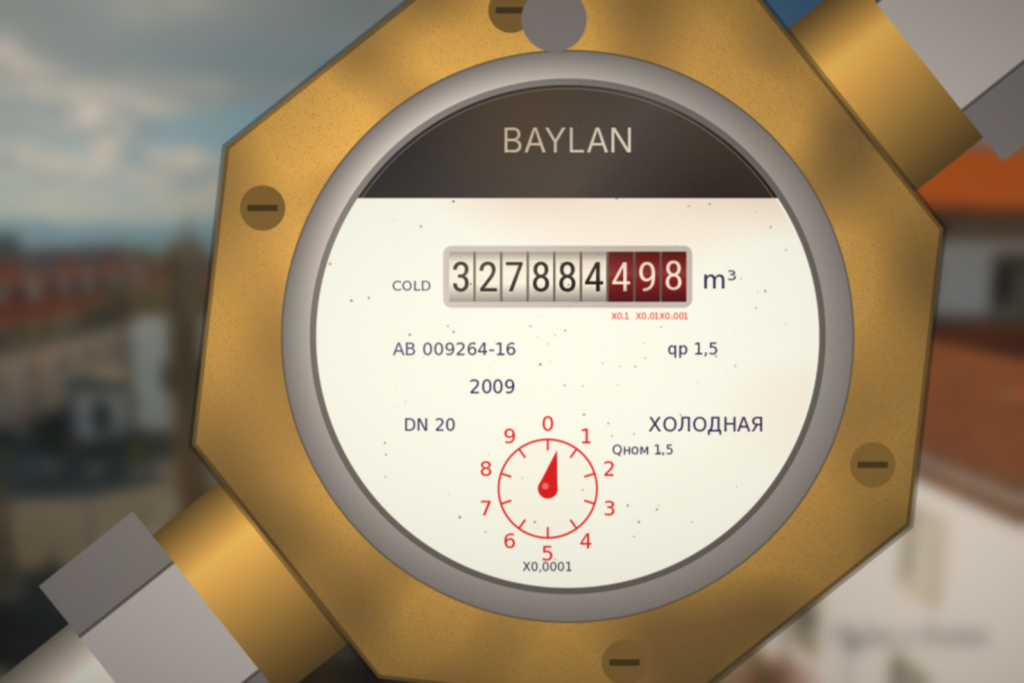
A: 327884.4980 m³
